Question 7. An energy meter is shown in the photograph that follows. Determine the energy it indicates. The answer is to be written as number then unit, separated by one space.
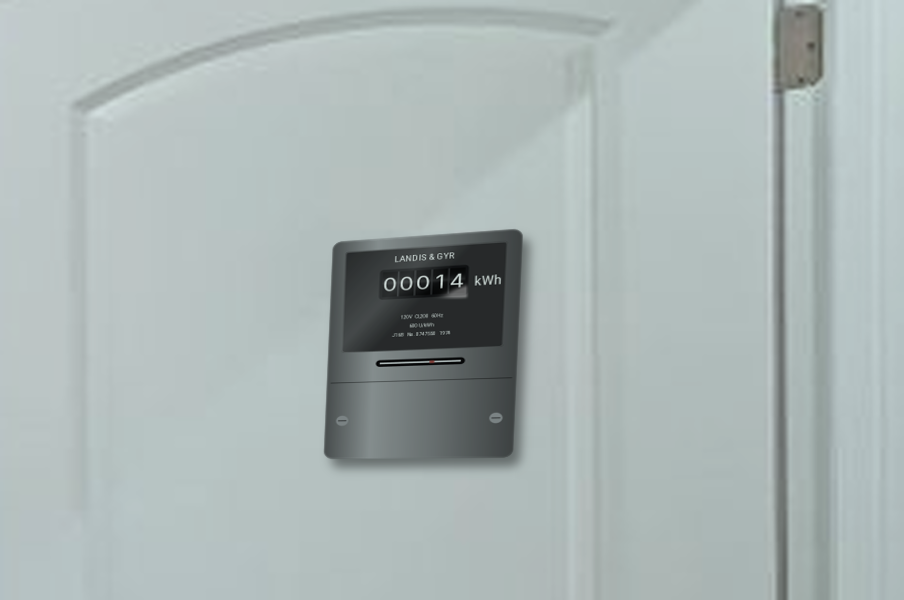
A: 14 kWh
